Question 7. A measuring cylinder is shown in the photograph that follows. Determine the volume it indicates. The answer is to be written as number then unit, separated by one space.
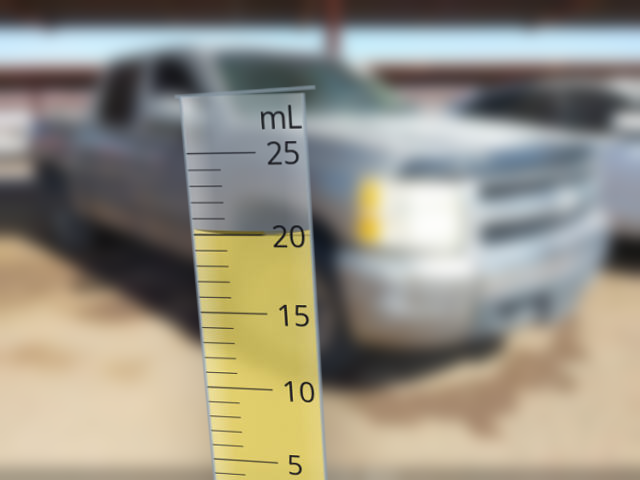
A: 20 mL
